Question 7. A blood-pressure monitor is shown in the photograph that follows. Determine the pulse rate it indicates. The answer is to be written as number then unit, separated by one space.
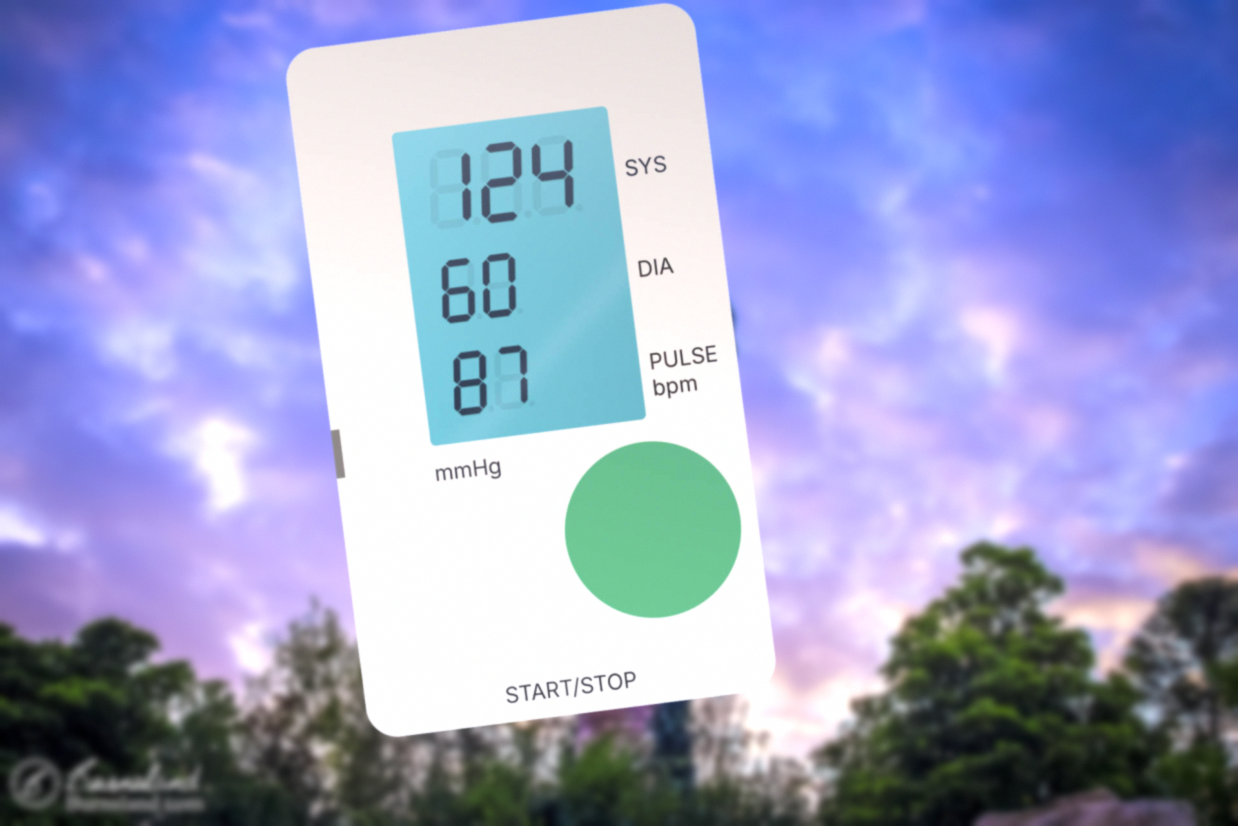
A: 87 bpm
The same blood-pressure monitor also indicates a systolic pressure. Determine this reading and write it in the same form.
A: 124 mmHg
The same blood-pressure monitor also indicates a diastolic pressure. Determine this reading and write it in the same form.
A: 60 mmHg
